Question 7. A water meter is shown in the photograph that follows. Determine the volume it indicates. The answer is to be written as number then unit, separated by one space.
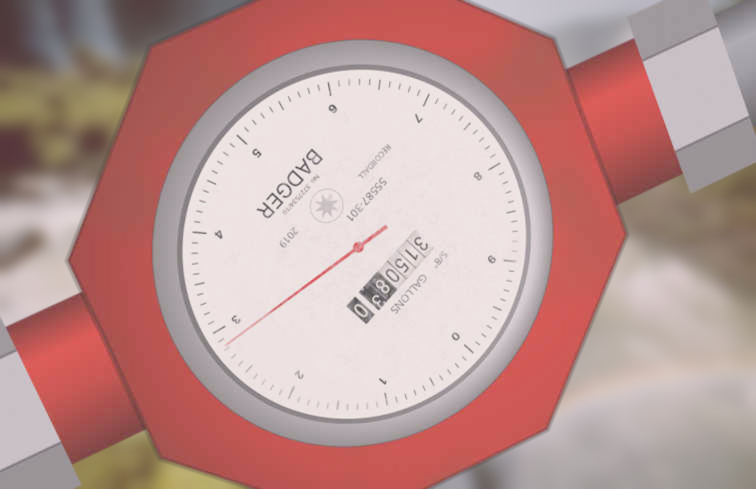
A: 3150832.8 gal
